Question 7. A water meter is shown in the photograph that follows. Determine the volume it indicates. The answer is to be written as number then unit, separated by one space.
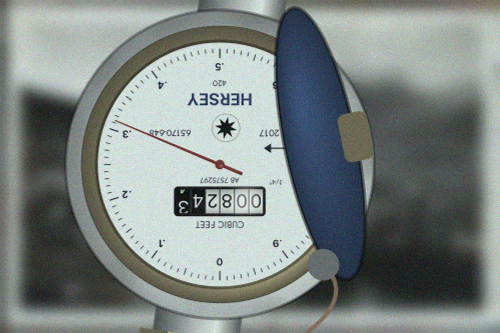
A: 8243.31 ft³
